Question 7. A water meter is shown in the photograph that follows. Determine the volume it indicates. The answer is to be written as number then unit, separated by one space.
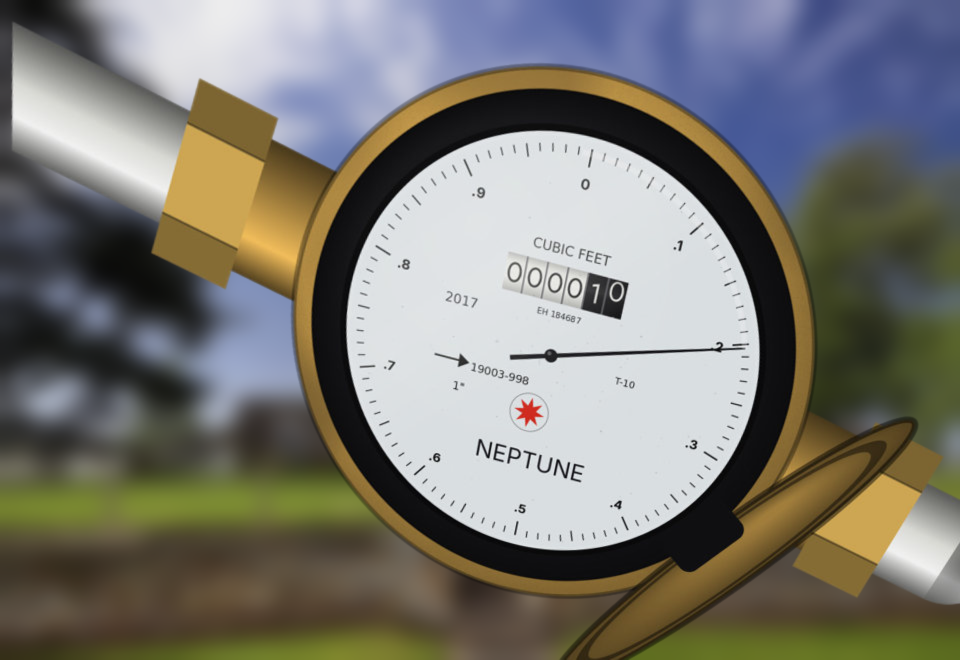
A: 10.20 ft³
